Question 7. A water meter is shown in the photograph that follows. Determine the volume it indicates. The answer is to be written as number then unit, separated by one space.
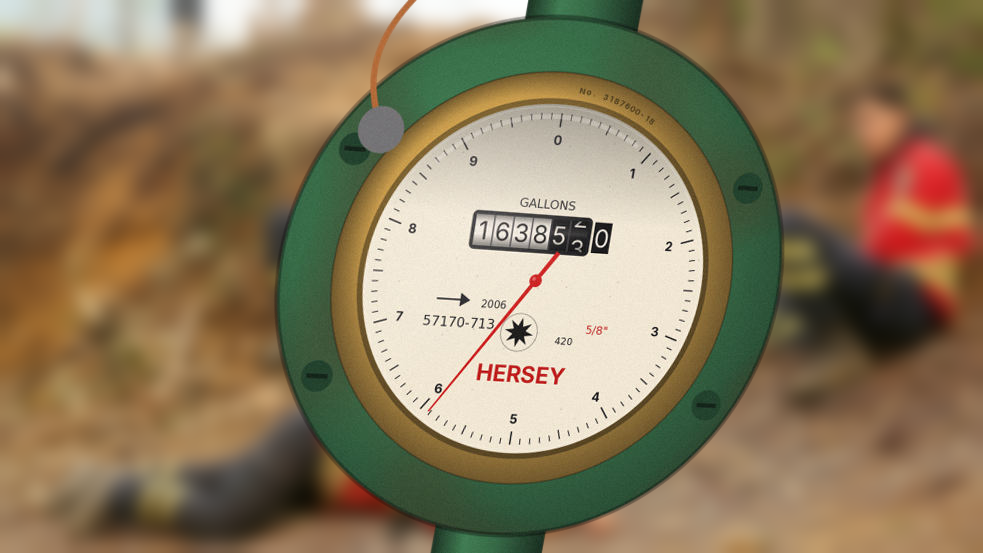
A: 1638525.9 gal
